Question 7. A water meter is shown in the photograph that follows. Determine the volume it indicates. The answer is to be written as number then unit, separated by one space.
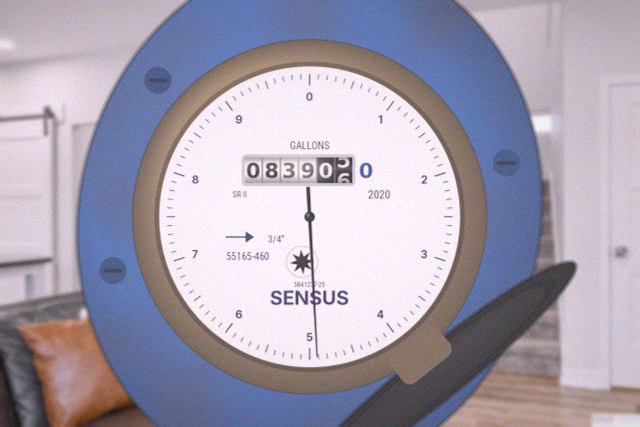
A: 839054.9 gal
